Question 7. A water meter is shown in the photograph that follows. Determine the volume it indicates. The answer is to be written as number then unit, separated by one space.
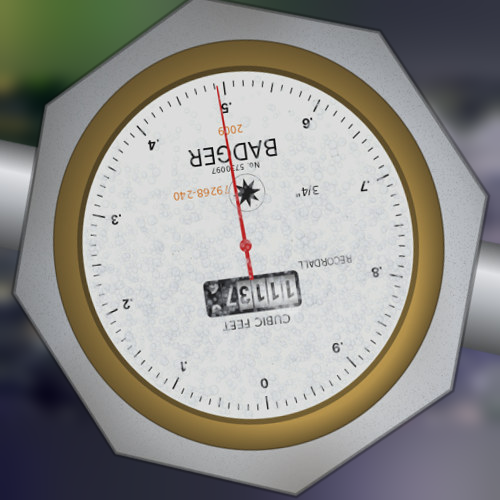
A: 111375.49 ft³
